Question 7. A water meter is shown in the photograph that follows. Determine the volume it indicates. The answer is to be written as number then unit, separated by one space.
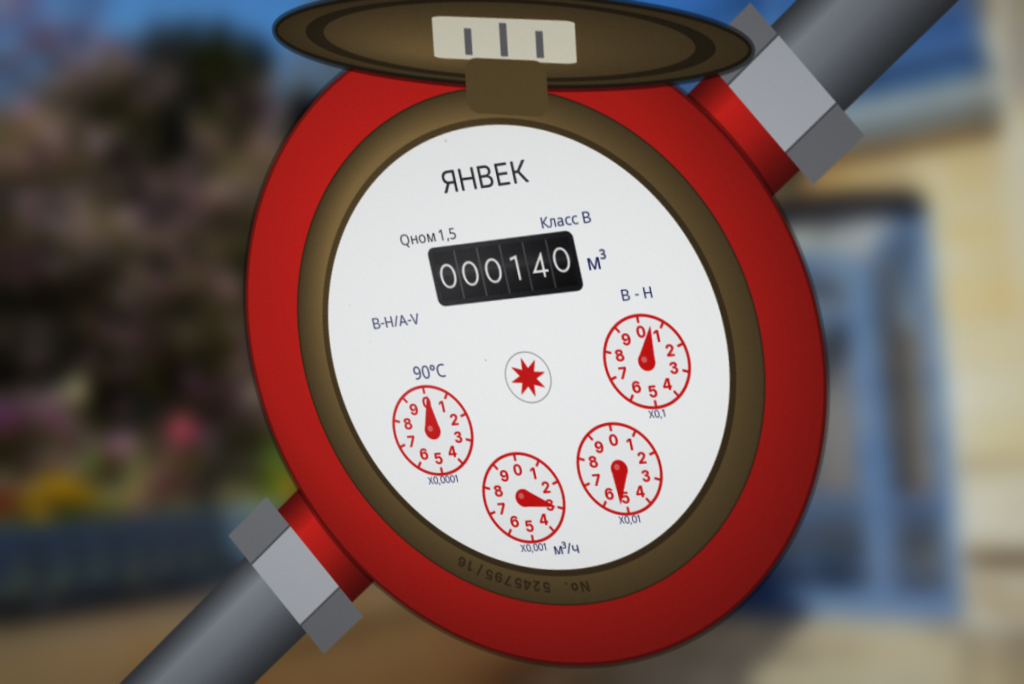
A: 140.0530 m³
